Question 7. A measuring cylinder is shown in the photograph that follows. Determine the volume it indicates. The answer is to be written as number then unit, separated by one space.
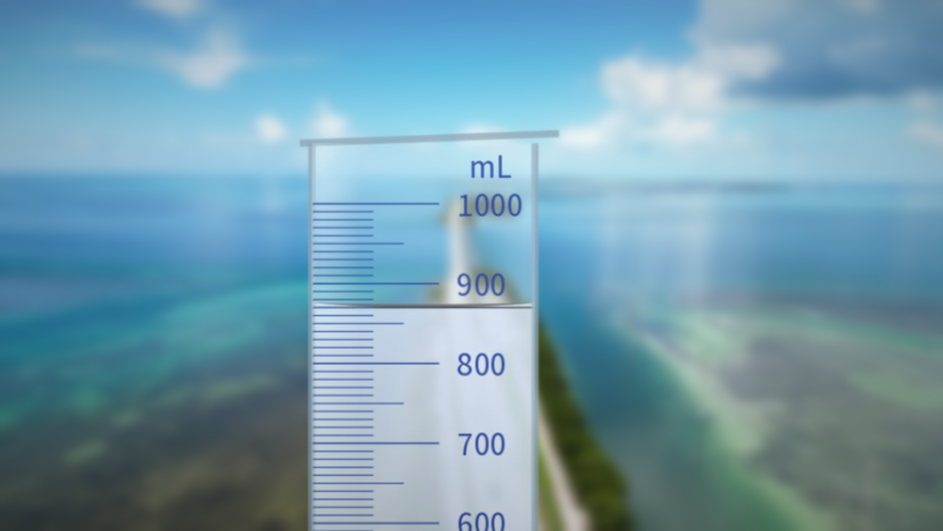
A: 870 mL
